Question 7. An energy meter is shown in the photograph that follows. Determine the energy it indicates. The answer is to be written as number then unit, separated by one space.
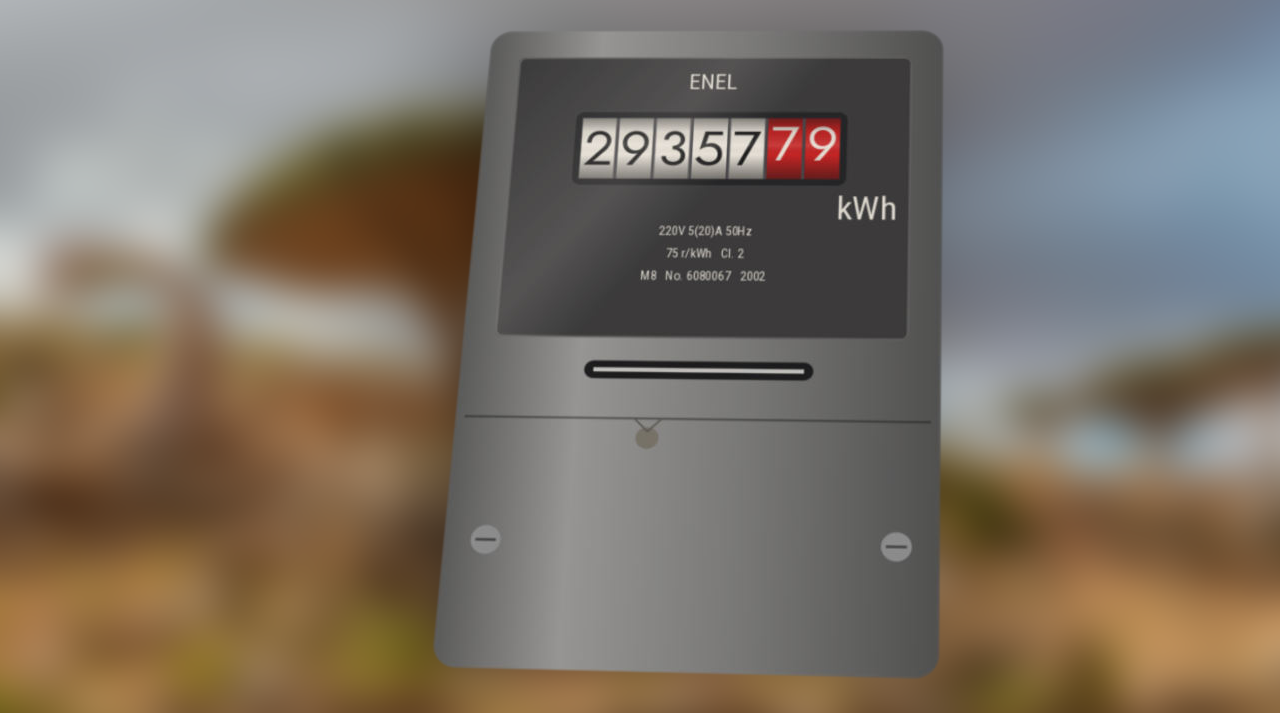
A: 29357.79 kWh
